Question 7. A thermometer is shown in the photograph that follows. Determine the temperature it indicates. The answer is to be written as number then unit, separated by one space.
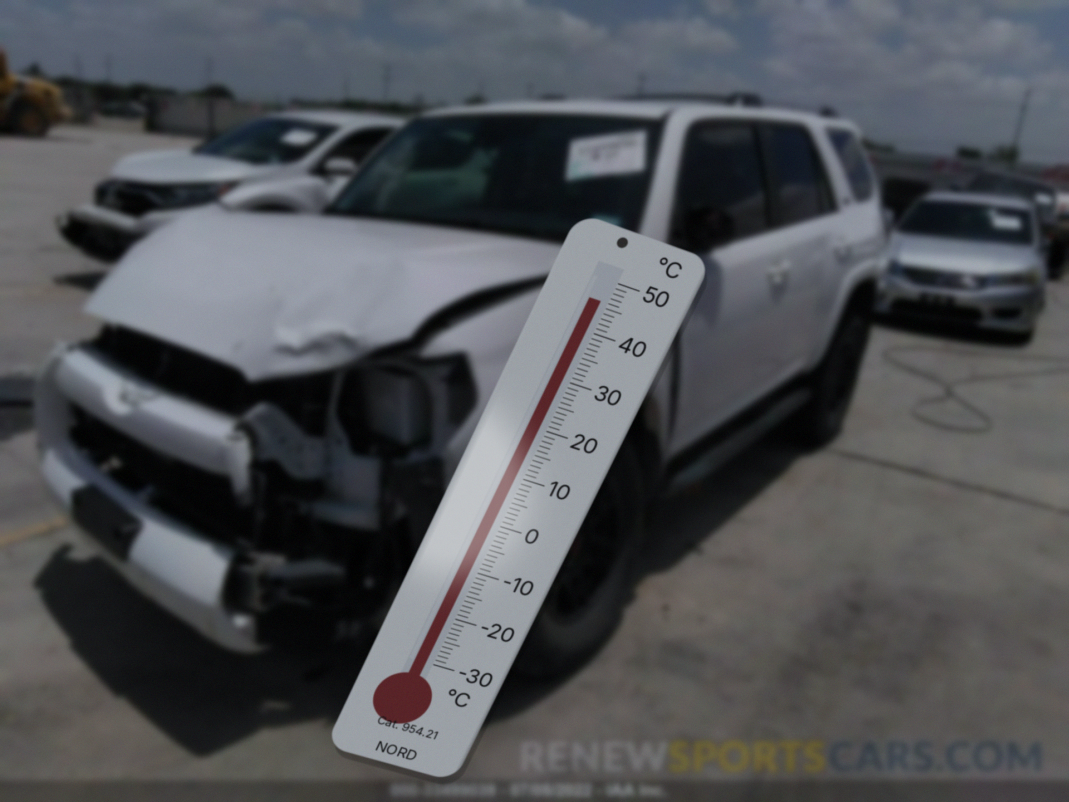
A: 46 °C
